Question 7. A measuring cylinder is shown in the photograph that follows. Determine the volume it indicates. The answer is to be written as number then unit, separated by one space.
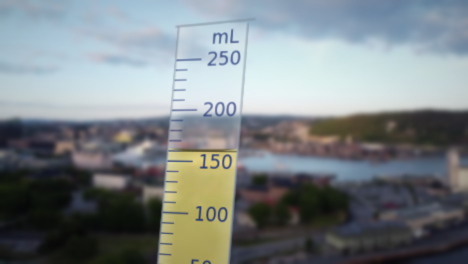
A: 160 mL
